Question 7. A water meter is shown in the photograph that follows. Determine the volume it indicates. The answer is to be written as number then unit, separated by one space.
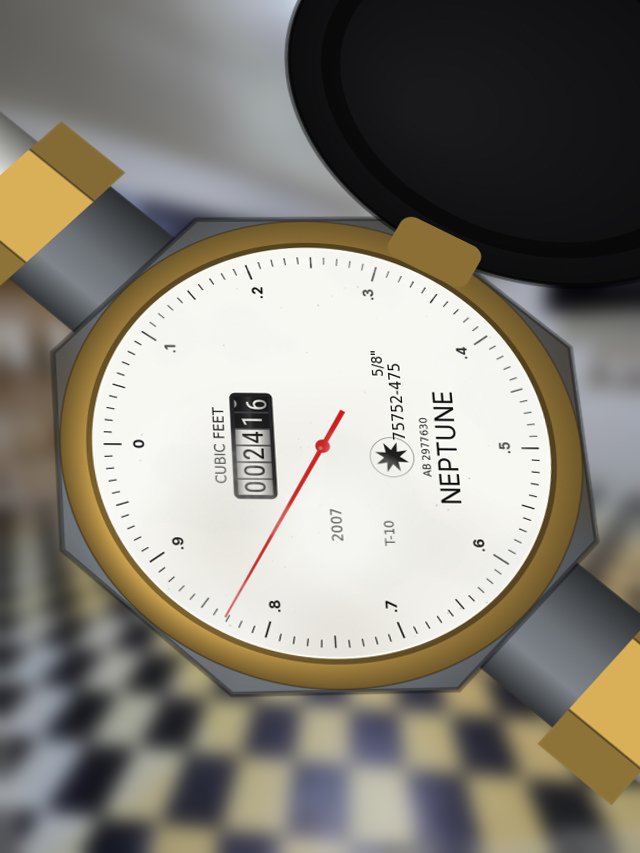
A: 2415.83 ft³
